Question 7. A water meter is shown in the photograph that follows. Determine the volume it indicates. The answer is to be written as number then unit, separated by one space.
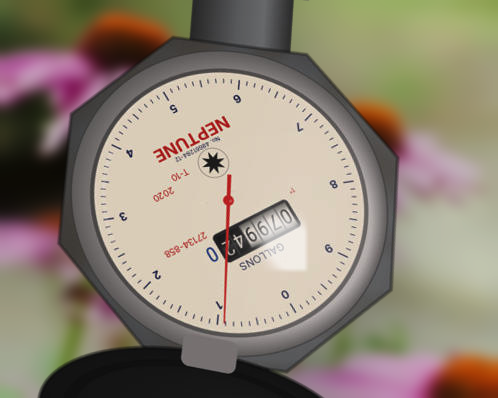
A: 799420.9 gal
